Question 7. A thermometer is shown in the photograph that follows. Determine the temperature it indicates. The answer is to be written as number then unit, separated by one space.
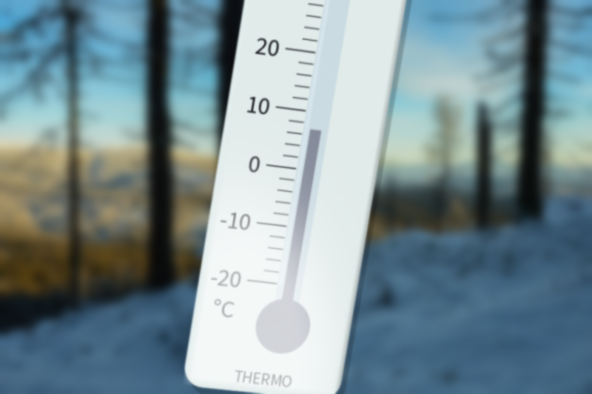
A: 7 °C
